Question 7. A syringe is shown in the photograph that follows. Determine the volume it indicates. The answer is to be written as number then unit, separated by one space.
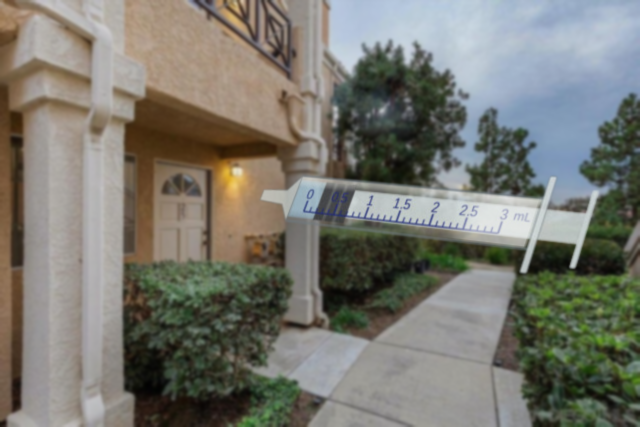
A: 0.2 mL
